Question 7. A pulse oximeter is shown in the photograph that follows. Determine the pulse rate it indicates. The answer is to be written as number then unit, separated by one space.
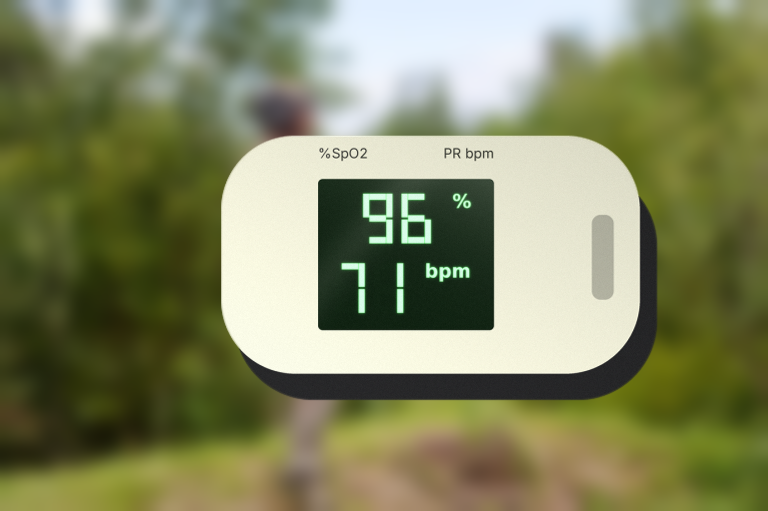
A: 71 bpm
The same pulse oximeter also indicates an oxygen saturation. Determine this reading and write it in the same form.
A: 96 %
